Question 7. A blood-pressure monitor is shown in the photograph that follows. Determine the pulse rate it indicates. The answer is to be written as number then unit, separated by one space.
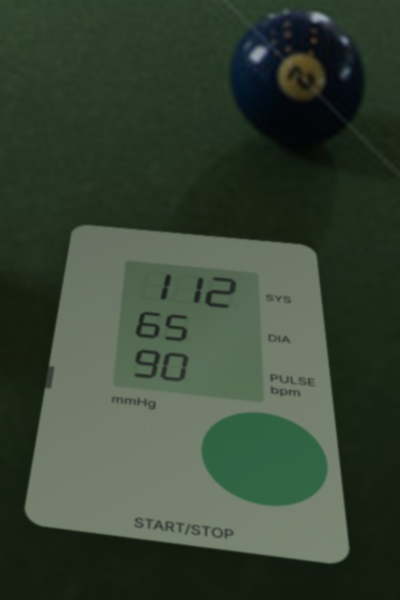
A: 90 bpm
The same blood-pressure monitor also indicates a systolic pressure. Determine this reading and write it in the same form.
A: 112 mmHg
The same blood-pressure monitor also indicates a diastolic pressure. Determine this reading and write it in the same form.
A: 65 mmHg
